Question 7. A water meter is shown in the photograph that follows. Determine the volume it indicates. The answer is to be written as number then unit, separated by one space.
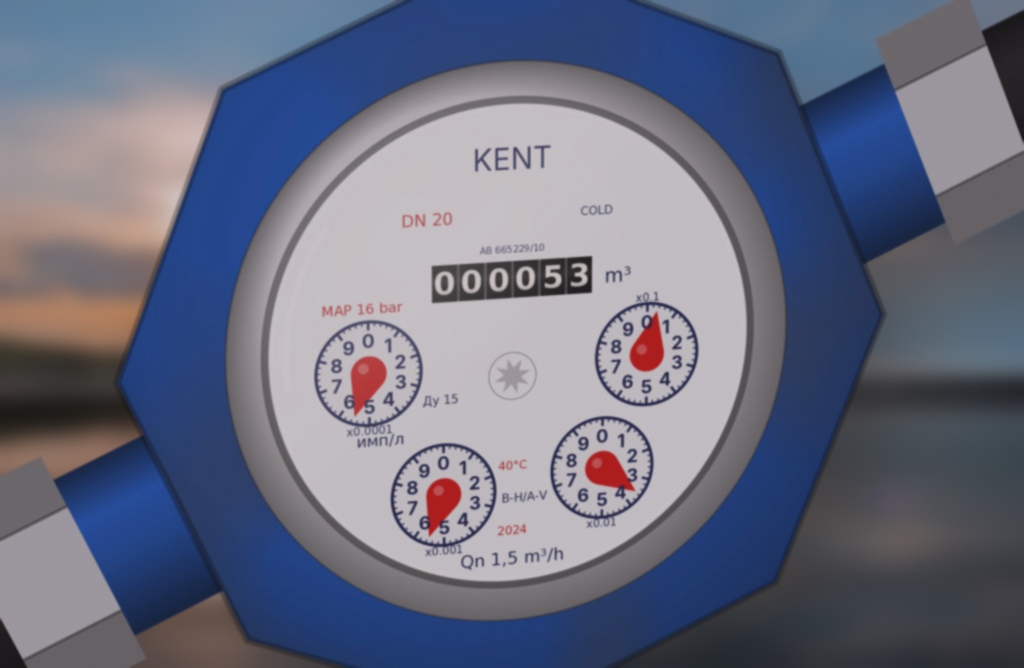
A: 53.0355 m³
